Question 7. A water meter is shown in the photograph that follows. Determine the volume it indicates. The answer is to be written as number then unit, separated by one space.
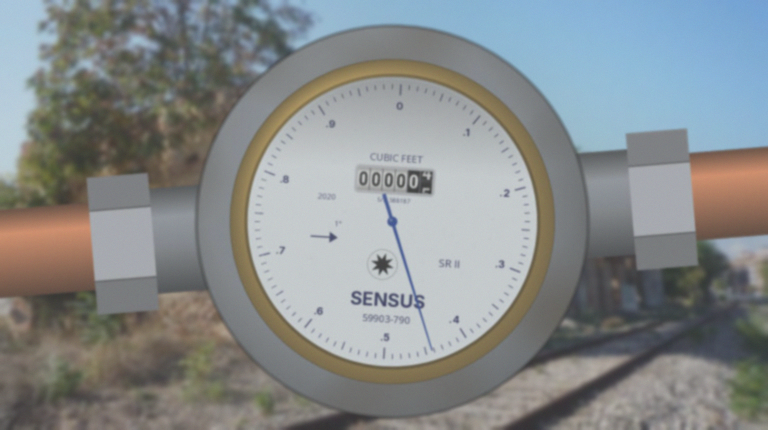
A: 4.44 ft³
